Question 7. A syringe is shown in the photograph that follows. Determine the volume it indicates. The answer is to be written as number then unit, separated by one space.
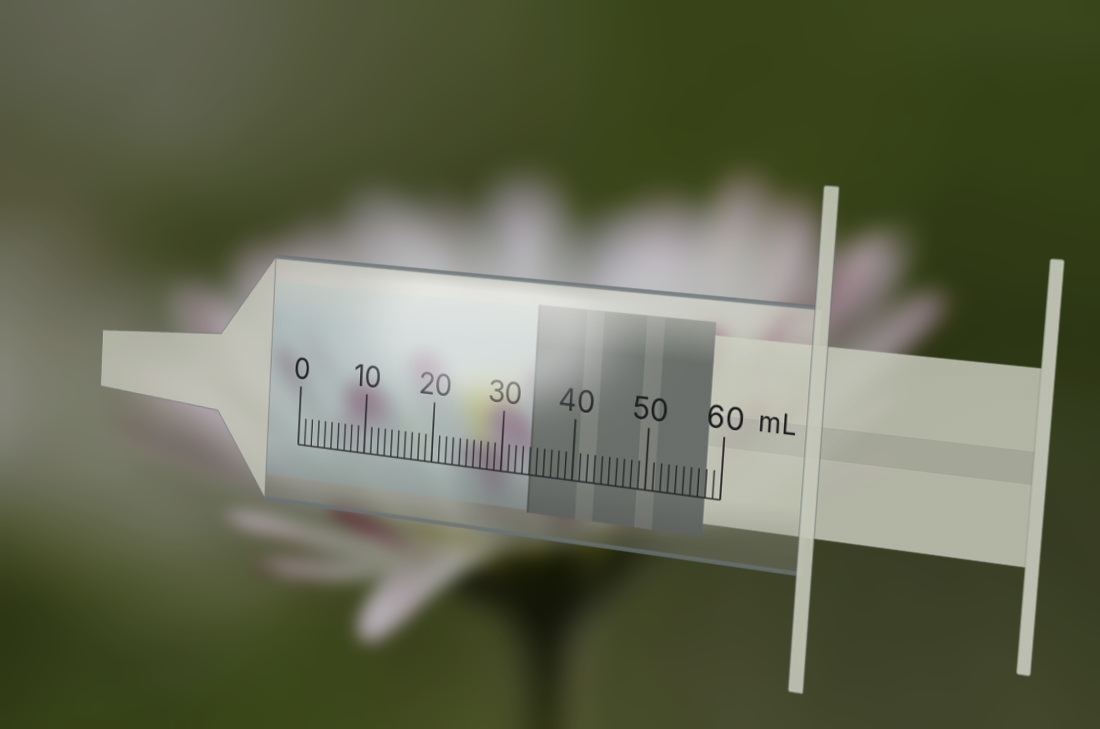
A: 34 mL
